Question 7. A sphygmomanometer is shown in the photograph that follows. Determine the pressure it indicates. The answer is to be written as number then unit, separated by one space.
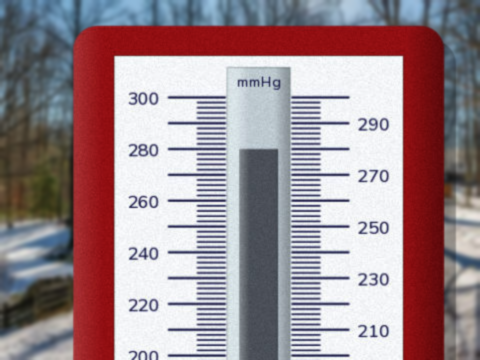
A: 280 mmHg
